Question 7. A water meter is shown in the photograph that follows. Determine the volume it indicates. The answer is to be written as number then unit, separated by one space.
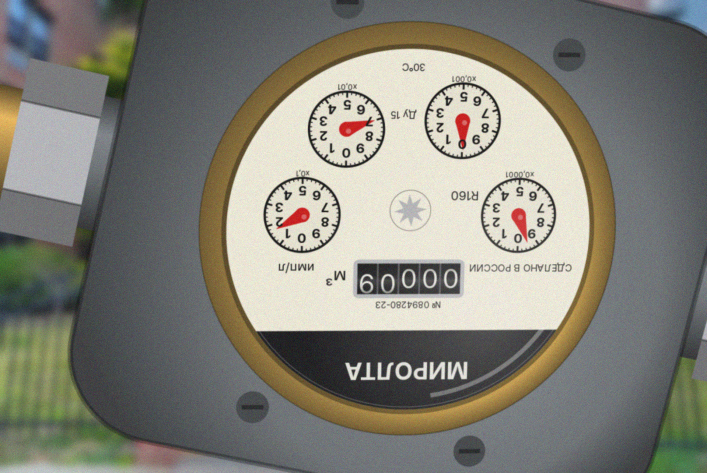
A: 9.1699 m³
